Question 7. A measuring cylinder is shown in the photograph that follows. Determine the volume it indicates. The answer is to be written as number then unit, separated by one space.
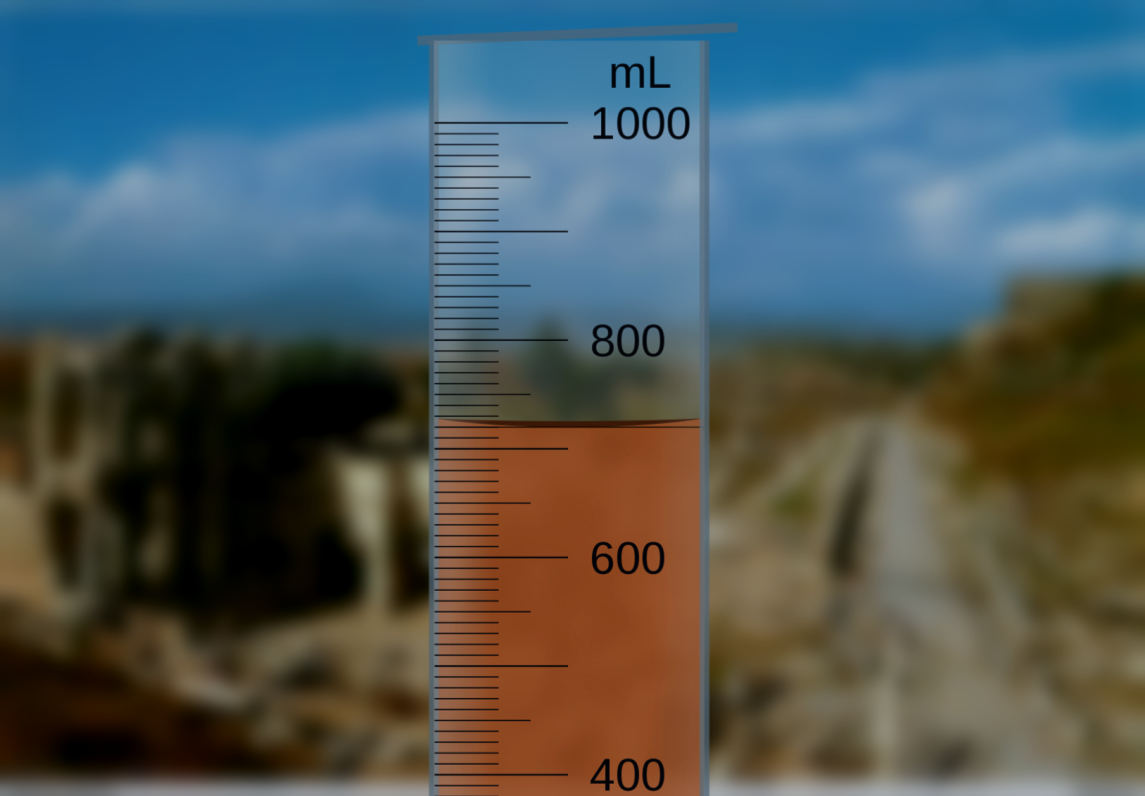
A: 720 mL
